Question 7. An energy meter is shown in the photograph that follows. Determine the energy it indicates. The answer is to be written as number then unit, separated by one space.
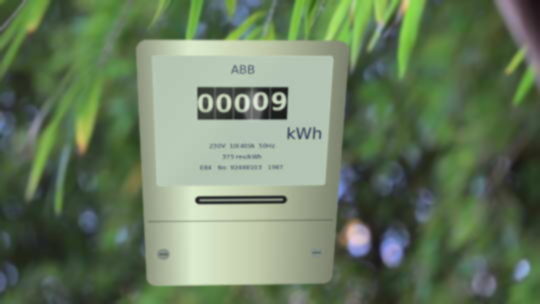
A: 9 kWh
